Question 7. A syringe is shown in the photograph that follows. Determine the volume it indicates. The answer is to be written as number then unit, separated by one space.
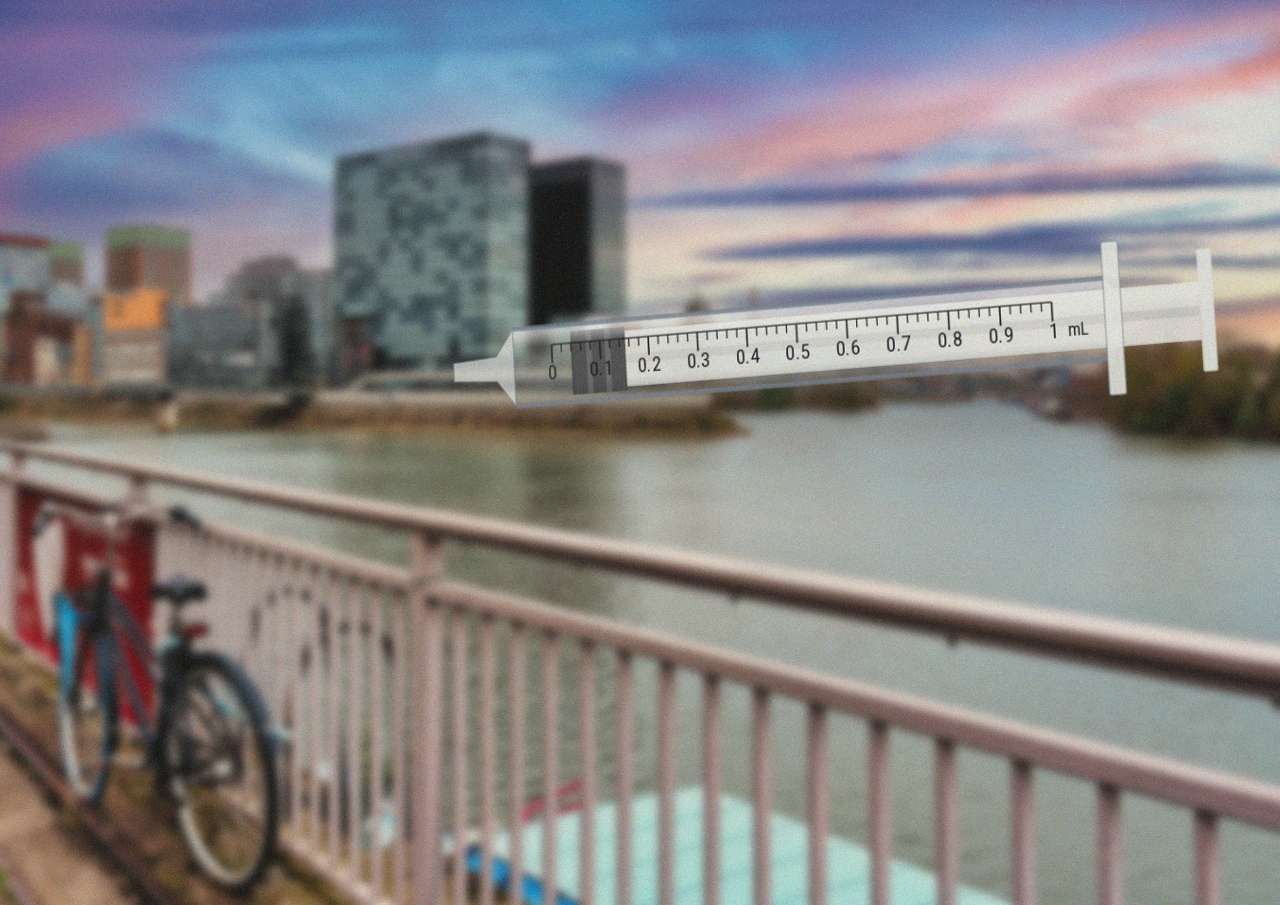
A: 0.04 mL
